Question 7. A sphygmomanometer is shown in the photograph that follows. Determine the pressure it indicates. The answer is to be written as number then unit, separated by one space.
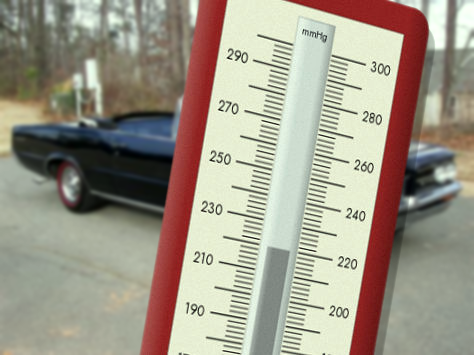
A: 220 mmHg
